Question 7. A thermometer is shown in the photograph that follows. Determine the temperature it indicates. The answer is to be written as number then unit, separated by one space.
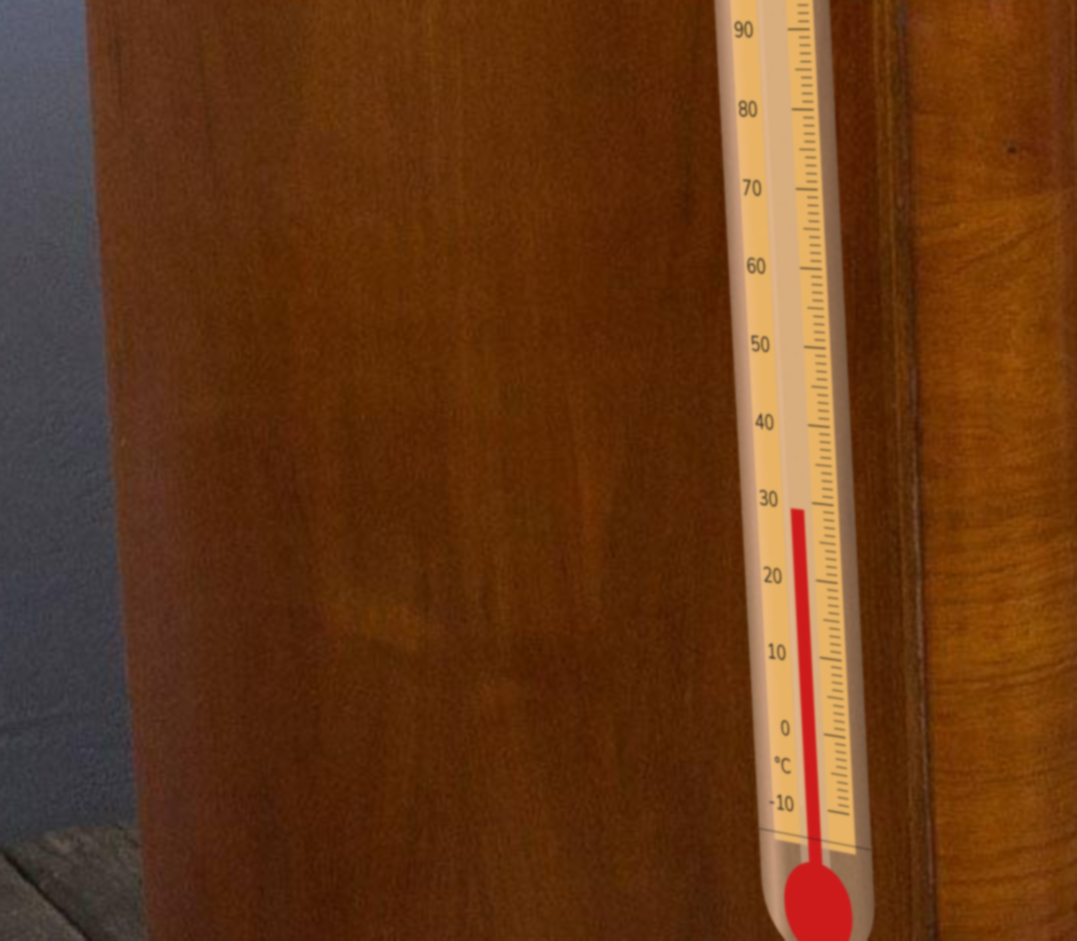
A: 29 °C
